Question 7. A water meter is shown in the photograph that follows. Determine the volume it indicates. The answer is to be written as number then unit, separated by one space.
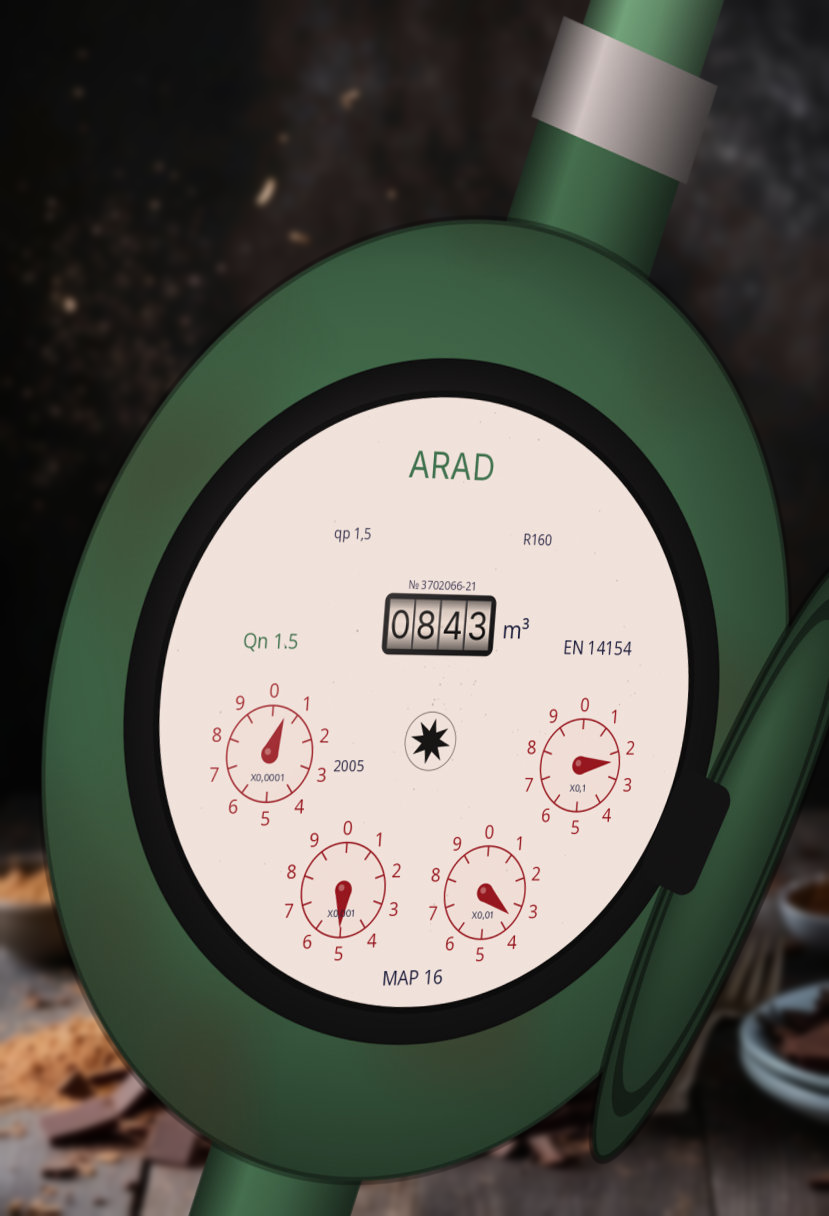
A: 843.2350 m³
